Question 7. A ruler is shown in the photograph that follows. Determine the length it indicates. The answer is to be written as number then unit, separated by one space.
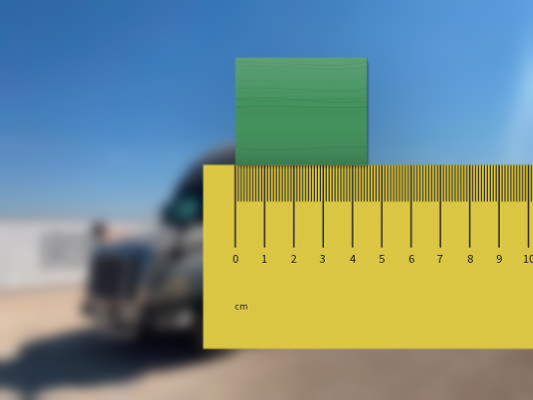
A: 4.5 cm
